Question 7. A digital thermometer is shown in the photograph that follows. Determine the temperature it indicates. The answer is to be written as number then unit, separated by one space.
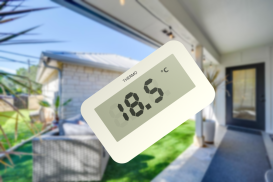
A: 18.5 °C
